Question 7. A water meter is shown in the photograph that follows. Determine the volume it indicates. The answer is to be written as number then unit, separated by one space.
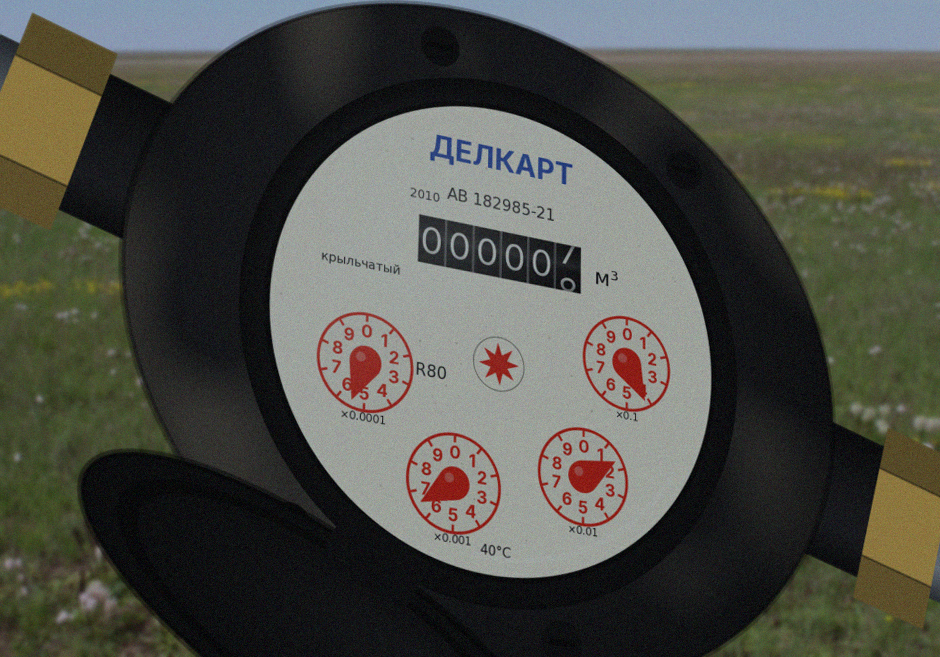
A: 7.4165 m³
